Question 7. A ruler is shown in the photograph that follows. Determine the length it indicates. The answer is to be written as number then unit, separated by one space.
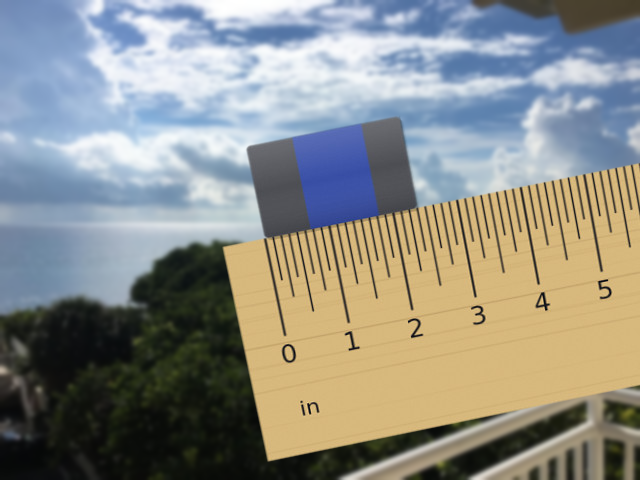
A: 2.375 in
